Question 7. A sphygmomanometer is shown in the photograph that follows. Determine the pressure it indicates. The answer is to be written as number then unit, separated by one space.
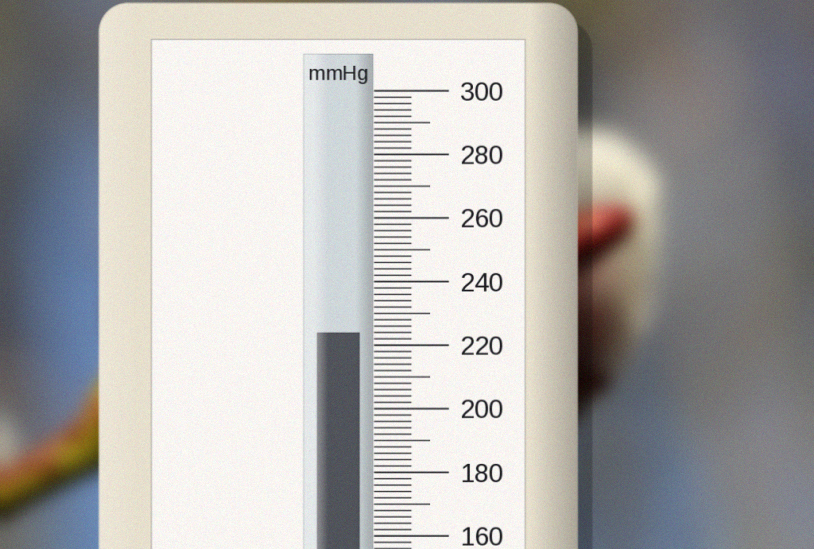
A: 224 mmHg
